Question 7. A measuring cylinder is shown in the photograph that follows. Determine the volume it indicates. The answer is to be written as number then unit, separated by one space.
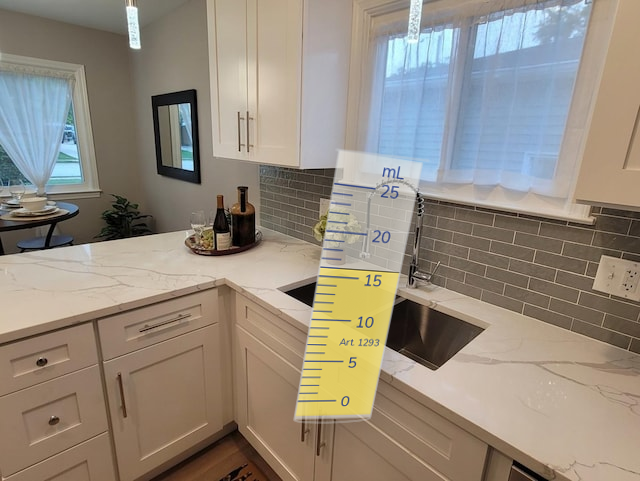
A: 16 mL
